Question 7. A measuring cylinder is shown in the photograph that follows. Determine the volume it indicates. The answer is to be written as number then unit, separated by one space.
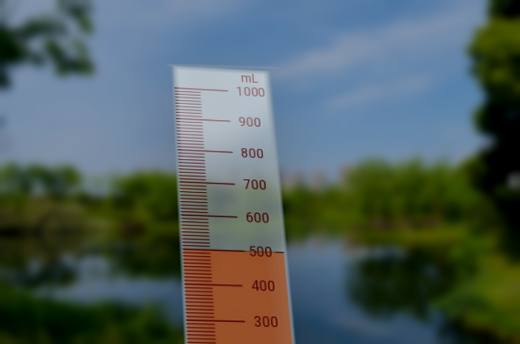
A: 500 mL
